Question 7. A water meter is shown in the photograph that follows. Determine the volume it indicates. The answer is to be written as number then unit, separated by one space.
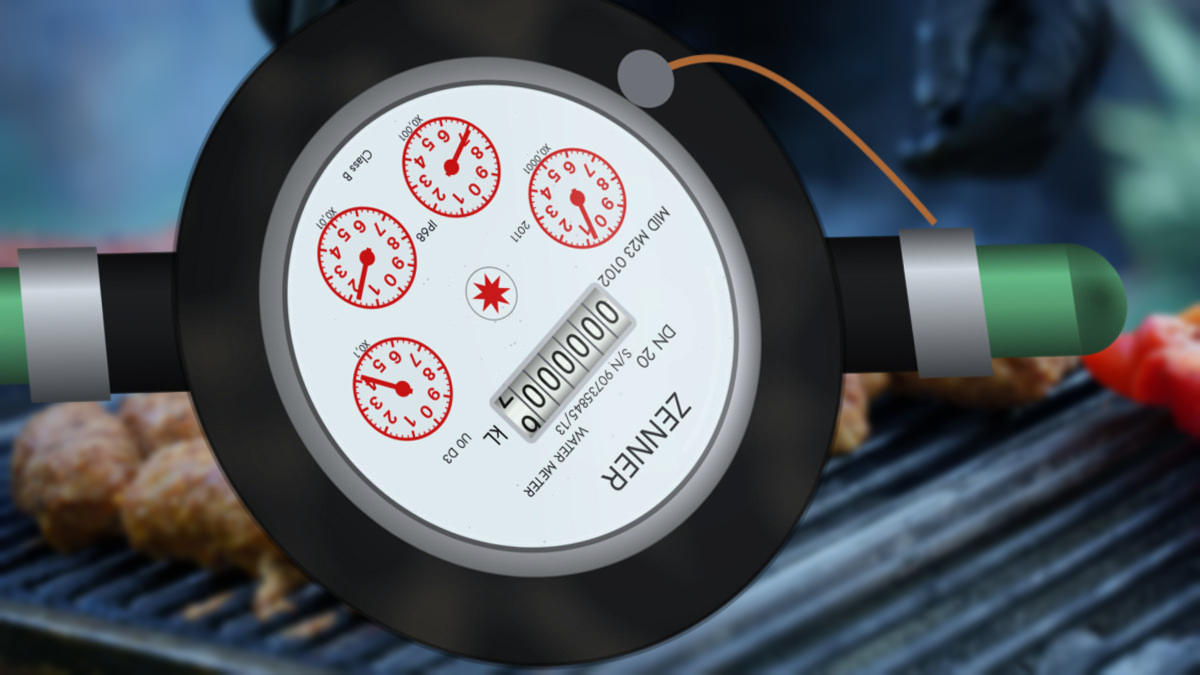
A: 6.4170 kL
